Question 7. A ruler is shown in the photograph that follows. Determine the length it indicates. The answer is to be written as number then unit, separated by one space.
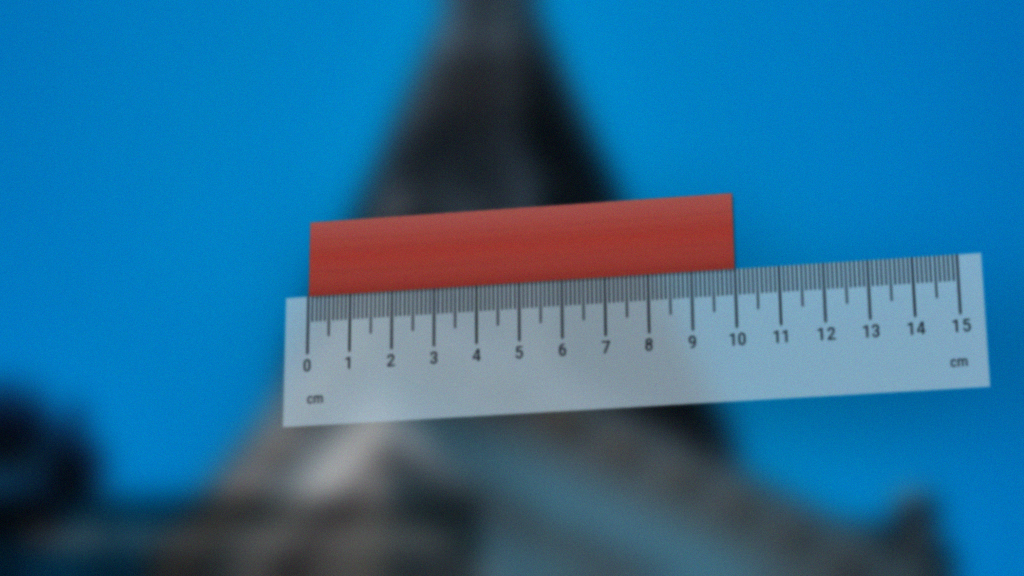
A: 10 cm
